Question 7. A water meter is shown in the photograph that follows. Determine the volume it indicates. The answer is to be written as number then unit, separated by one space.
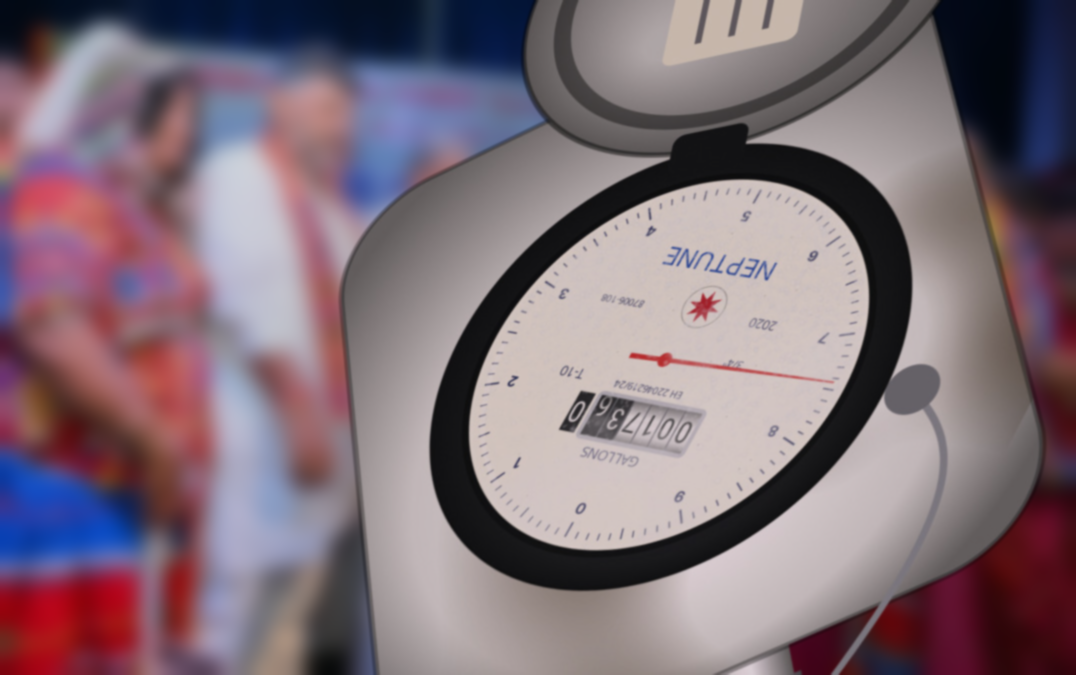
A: 17357.4 gal
